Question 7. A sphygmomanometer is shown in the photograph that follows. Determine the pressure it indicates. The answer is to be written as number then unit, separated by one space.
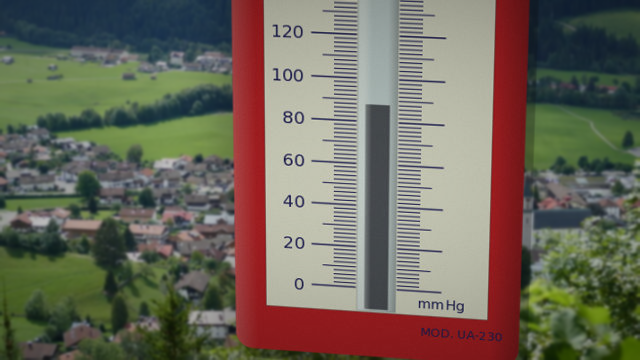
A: 88 mmHg
